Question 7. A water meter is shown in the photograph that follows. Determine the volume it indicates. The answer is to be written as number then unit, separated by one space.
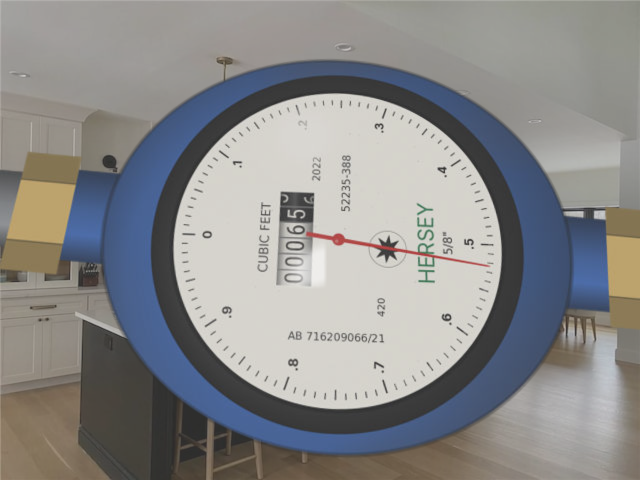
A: 655.52 ft³
